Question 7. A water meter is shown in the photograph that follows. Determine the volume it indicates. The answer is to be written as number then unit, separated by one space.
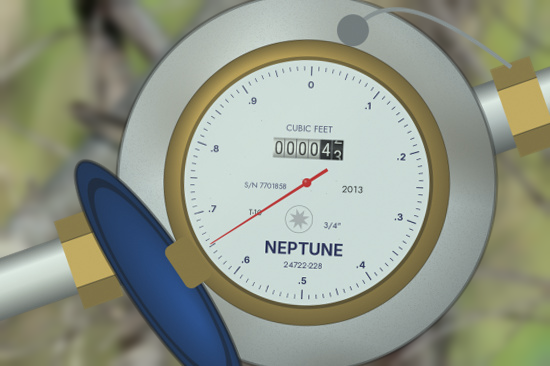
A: 42.65 ft³
